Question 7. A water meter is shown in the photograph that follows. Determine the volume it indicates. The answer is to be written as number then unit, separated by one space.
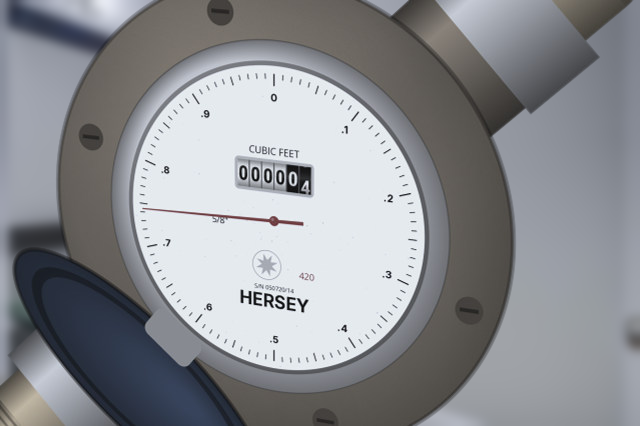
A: 3.74 ft³
